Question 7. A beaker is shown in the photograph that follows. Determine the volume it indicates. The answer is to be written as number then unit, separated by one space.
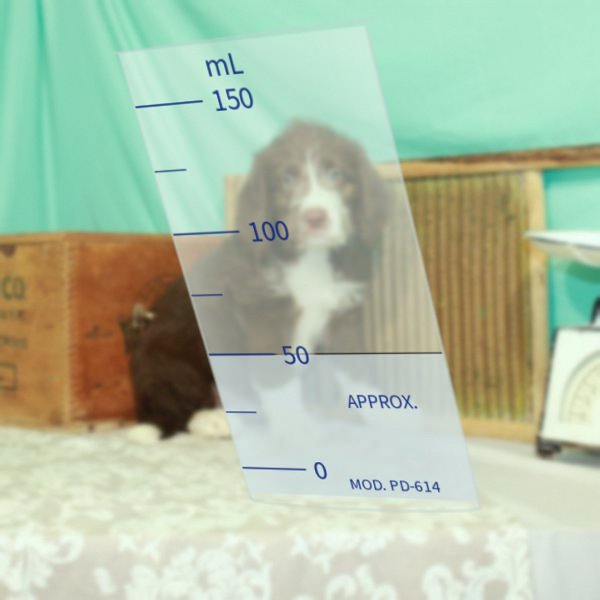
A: 50 mL
